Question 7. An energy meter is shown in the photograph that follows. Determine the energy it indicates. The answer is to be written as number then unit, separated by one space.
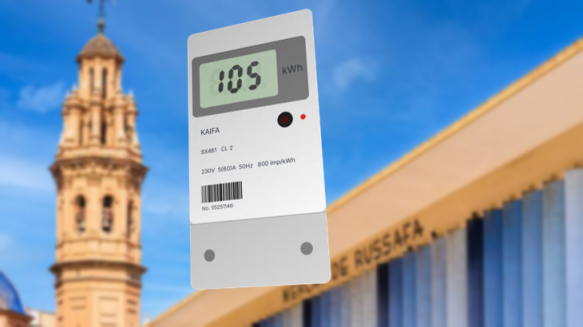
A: 105 kWh
